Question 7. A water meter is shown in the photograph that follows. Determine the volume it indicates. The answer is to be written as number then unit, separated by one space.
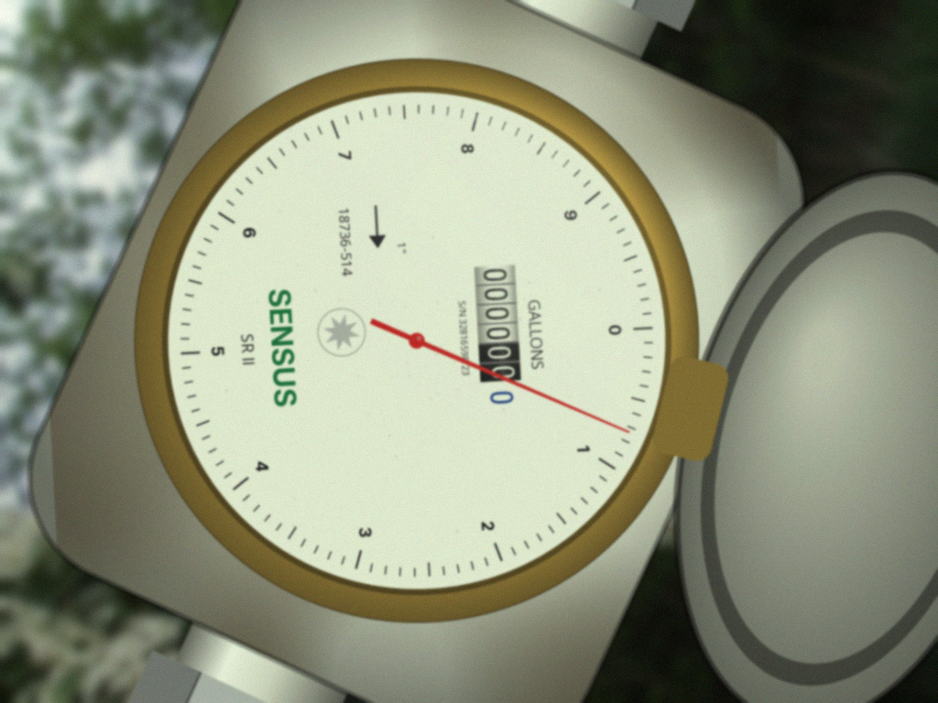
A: 0.7 gal
